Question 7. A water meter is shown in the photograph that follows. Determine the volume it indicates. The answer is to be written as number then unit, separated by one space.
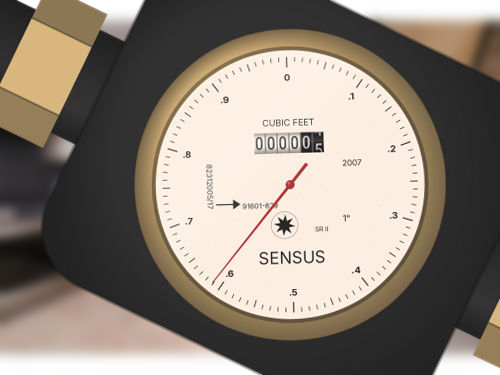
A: 4.61 ft³
